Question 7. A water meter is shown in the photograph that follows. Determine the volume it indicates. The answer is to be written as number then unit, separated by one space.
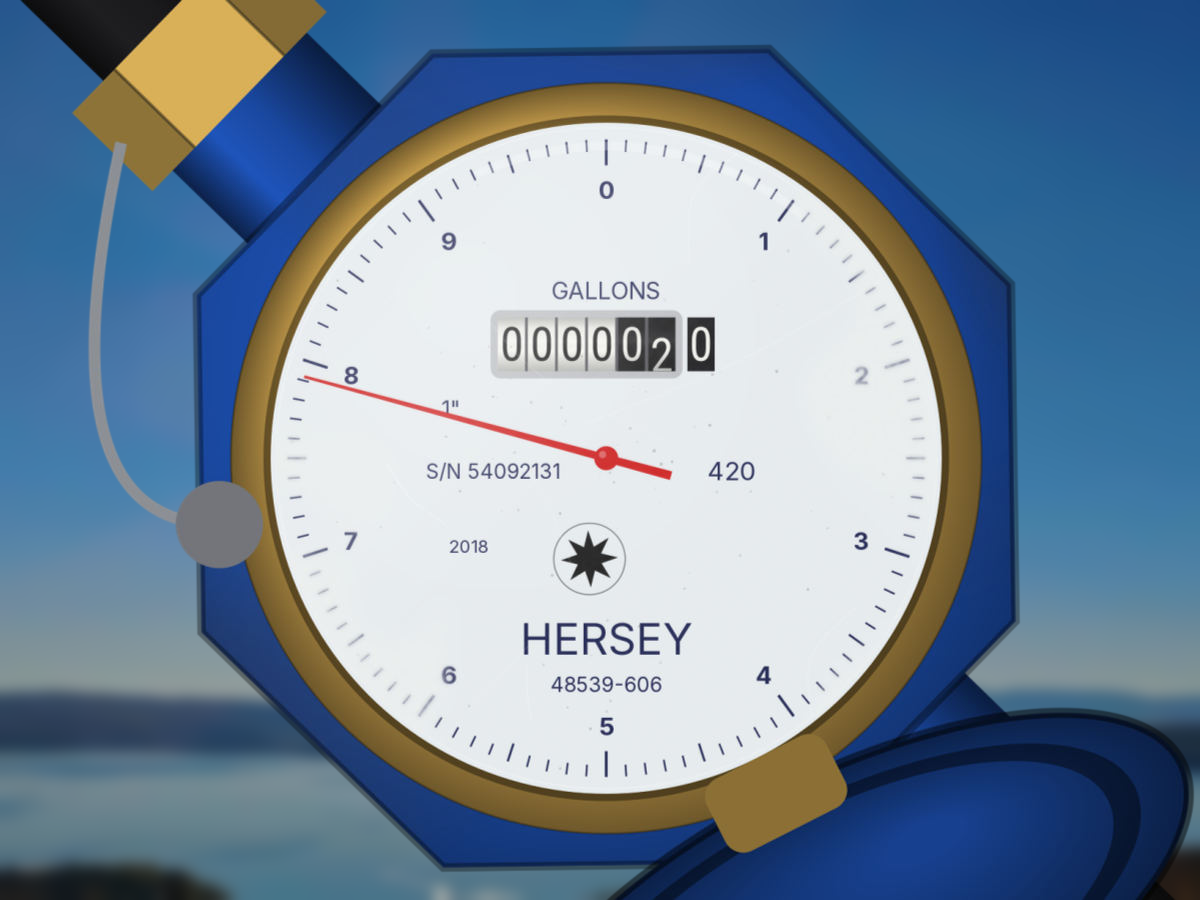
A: 17.9 gal
